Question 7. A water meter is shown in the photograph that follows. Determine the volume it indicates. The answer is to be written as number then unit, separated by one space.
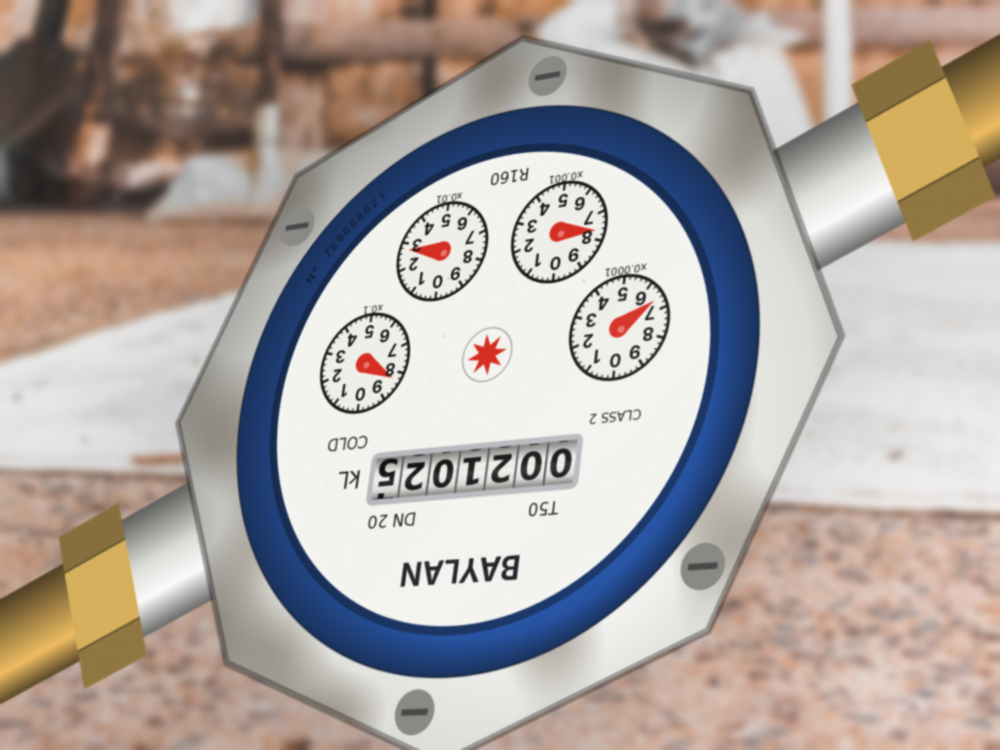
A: 21024.8276 kL
